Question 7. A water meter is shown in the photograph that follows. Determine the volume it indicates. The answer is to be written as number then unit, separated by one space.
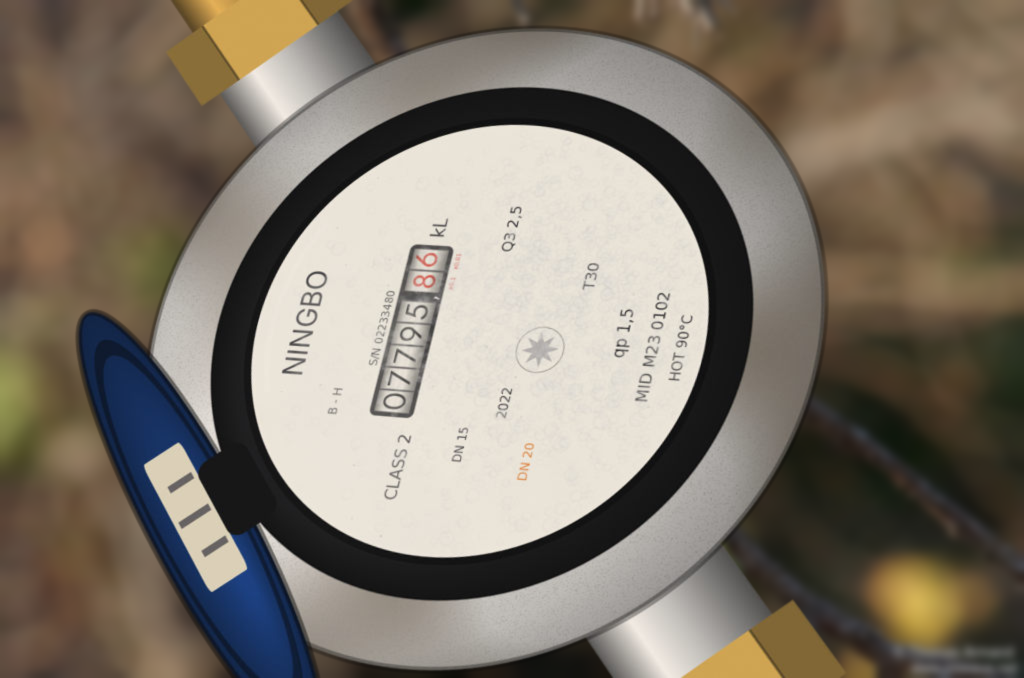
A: 7795.86 kL
